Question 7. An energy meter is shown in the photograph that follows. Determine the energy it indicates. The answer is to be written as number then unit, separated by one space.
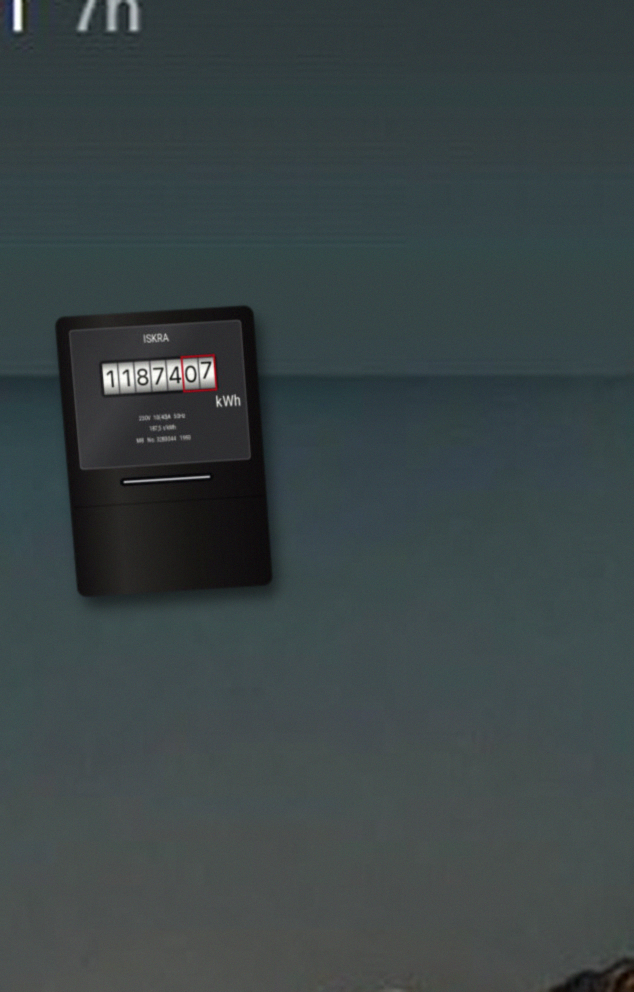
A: 11874.07 kWh
